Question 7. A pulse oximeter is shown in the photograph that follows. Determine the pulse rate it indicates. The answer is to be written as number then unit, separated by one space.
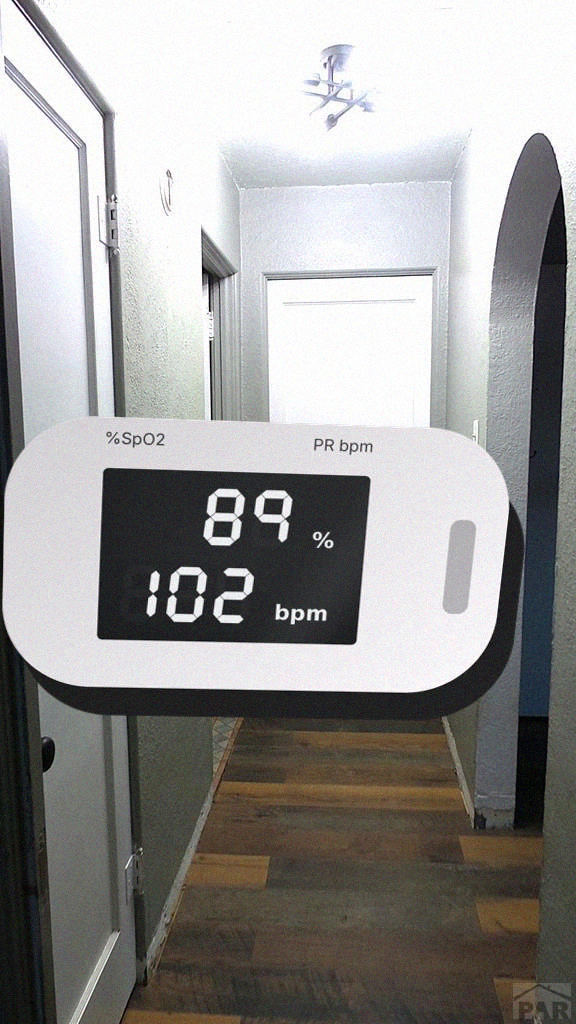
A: 102 bpm
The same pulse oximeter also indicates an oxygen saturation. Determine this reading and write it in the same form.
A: 89 %
